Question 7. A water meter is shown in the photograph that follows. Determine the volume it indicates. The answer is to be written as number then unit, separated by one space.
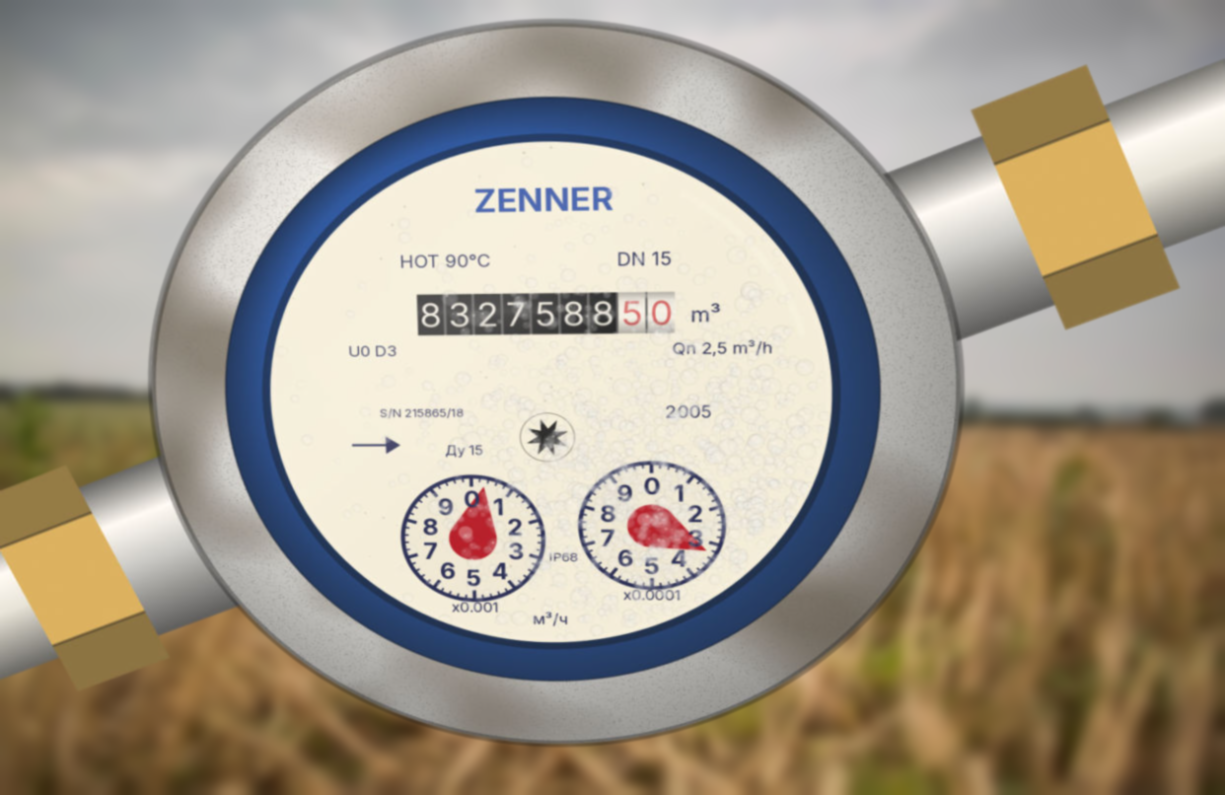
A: 8327588.5003 m³
